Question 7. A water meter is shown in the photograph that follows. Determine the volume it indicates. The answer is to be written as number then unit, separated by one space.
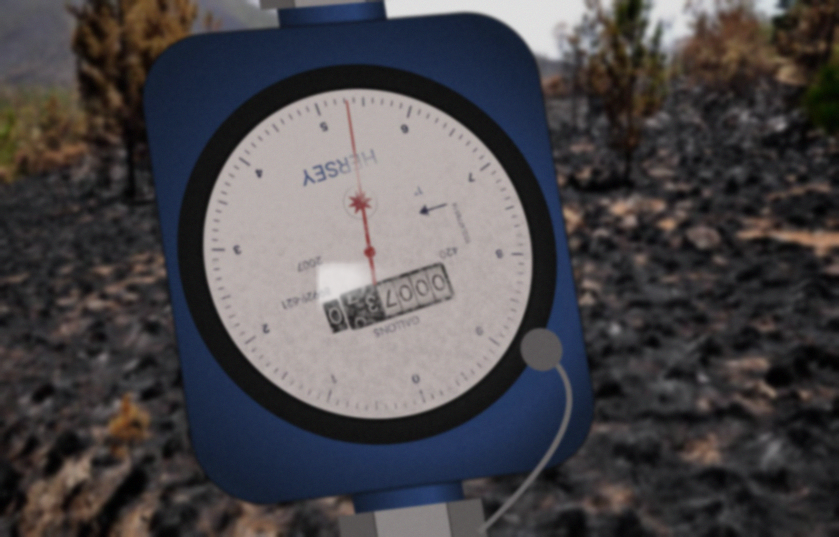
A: 7365.3 gal
